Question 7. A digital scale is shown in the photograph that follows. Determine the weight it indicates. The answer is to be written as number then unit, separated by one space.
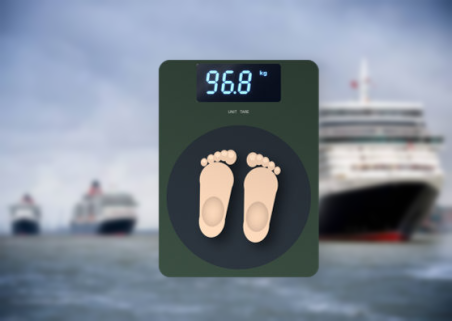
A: 96.8 kg
